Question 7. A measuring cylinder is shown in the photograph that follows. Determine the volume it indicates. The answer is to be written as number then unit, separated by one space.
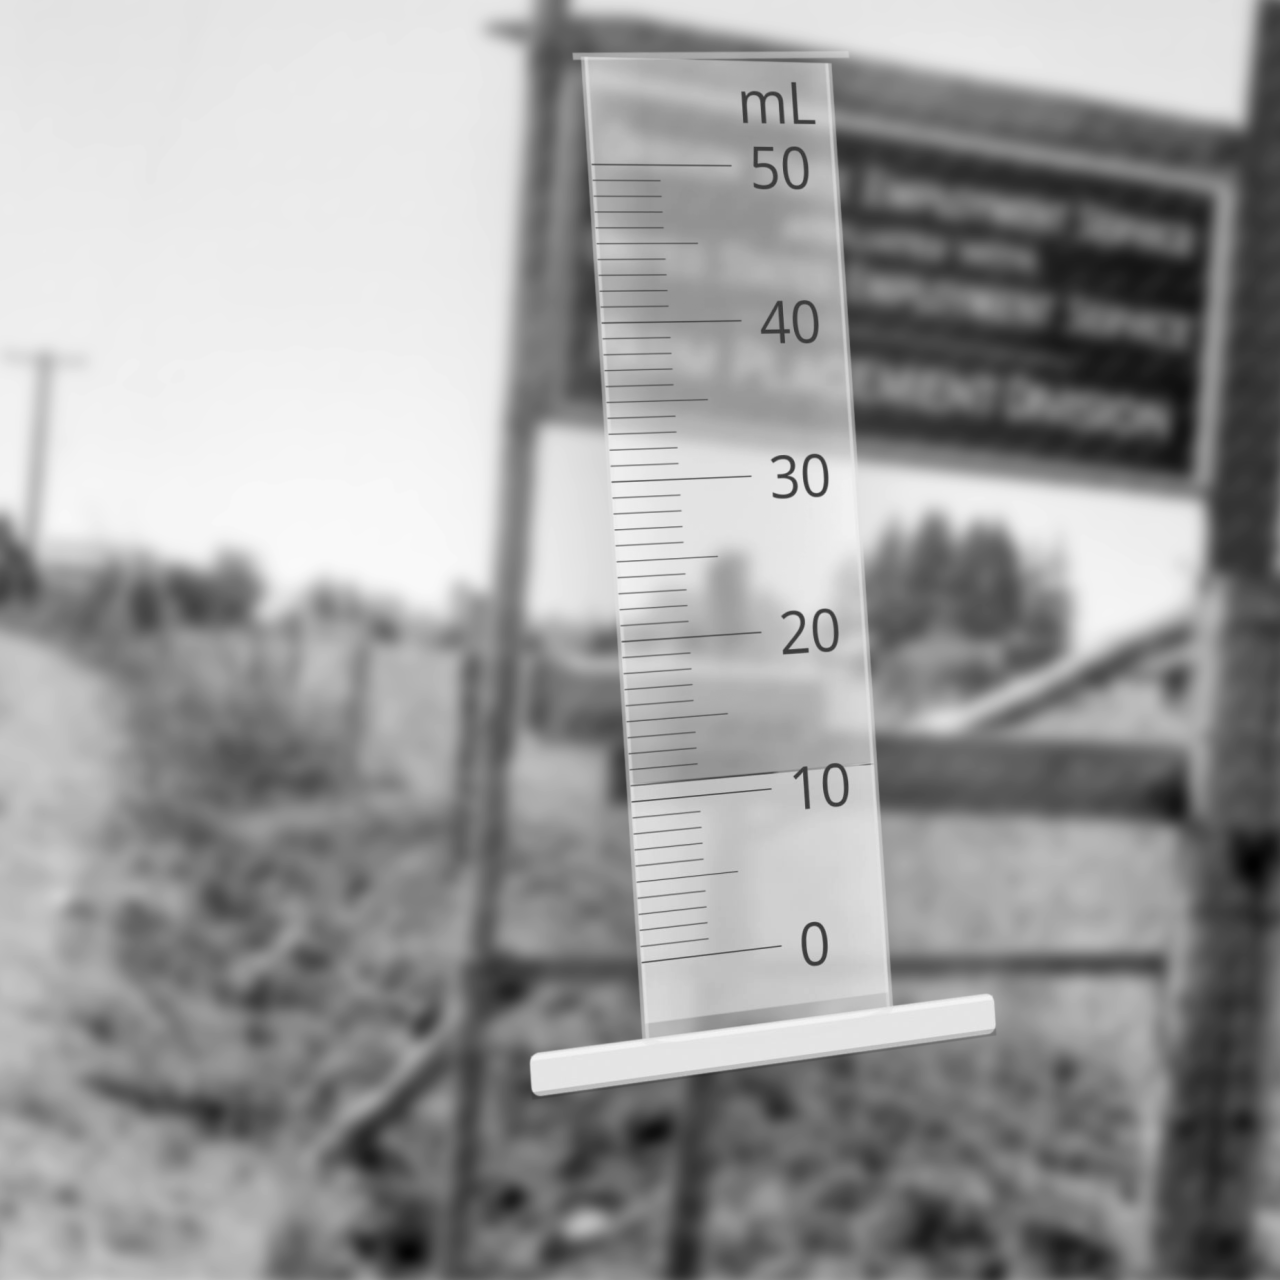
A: 11 mL
